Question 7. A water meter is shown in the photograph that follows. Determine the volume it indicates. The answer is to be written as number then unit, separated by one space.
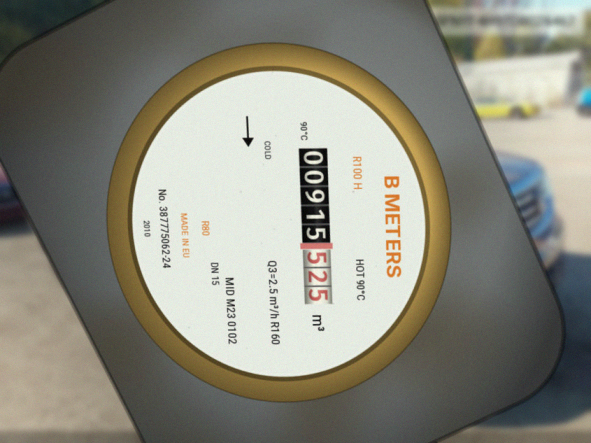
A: 915.525 m³
